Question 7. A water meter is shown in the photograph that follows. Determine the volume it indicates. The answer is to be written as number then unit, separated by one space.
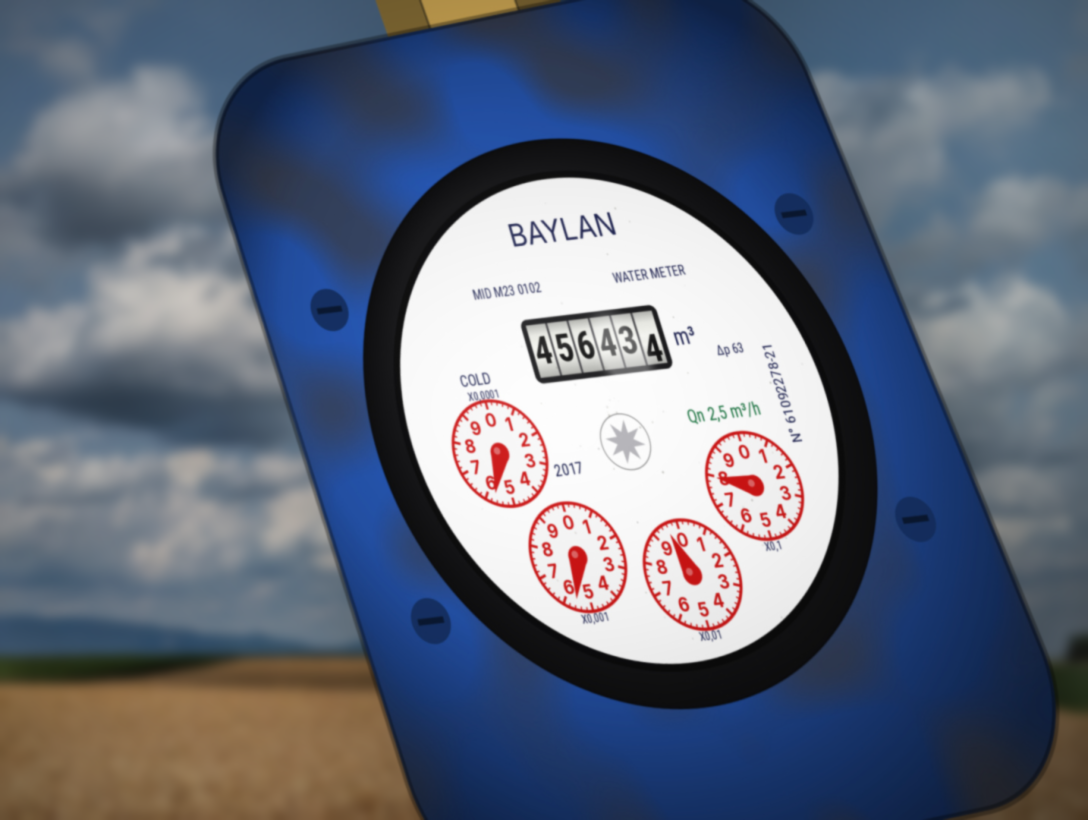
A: 456433.7955 m³
